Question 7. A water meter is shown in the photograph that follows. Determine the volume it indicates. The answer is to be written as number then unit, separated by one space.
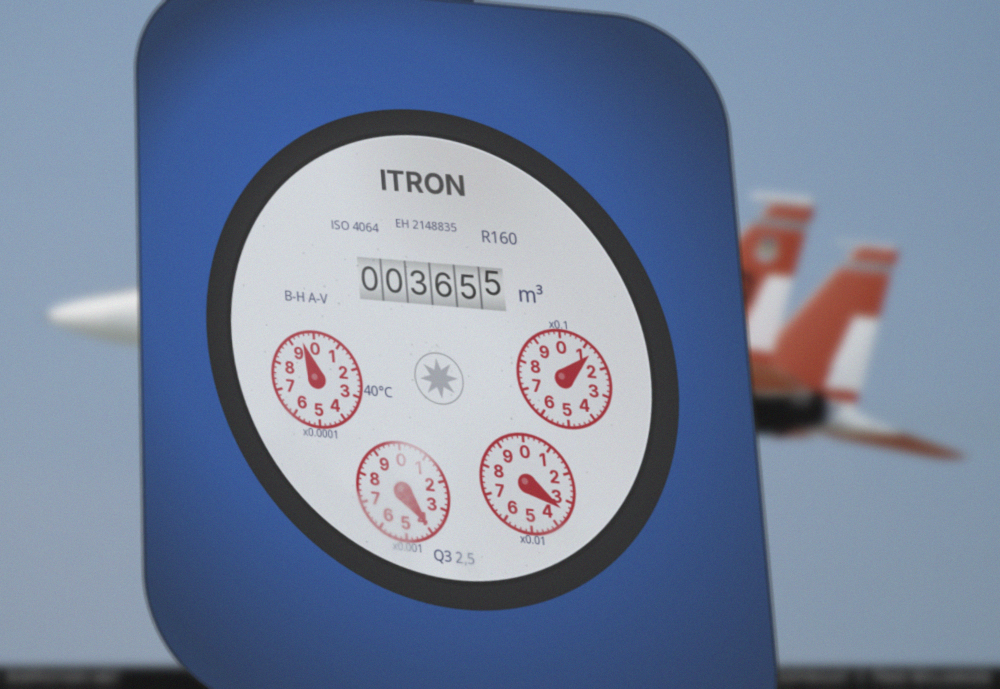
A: 3655.1339 m³
